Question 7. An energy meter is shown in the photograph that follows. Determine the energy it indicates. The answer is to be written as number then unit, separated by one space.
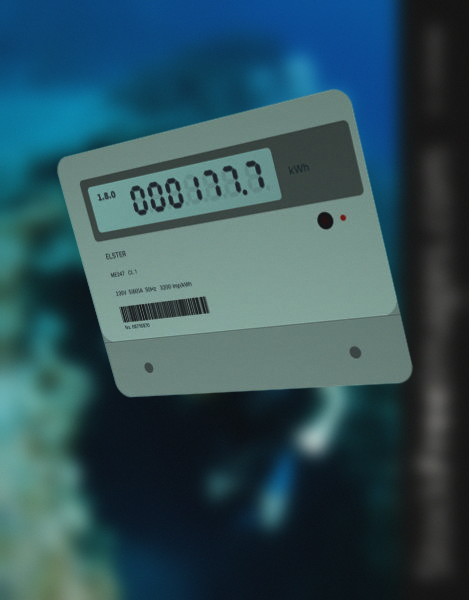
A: 177.7 kWh
